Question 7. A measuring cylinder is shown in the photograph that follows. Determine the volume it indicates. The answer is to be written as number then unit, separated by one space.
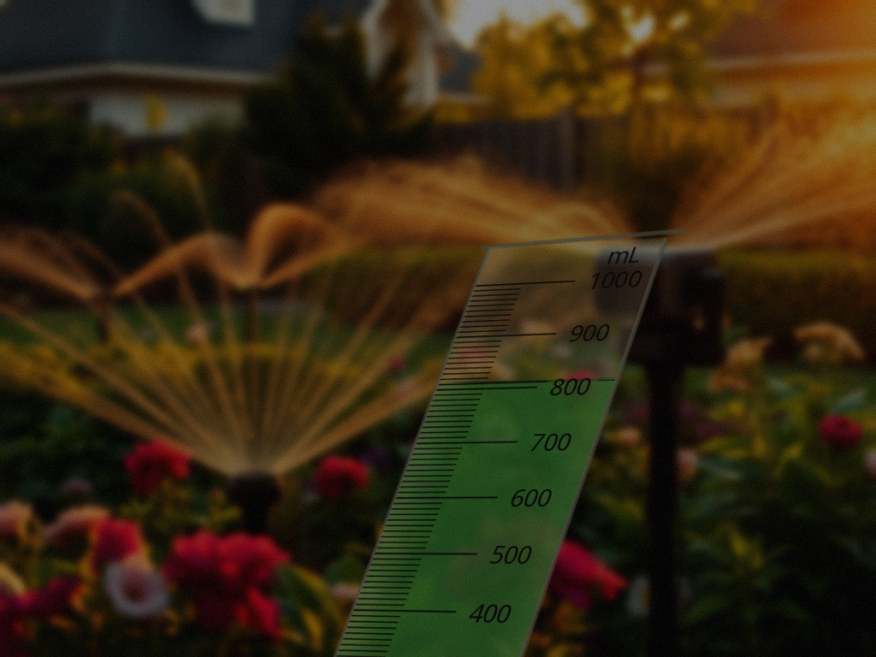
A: 810 mL
